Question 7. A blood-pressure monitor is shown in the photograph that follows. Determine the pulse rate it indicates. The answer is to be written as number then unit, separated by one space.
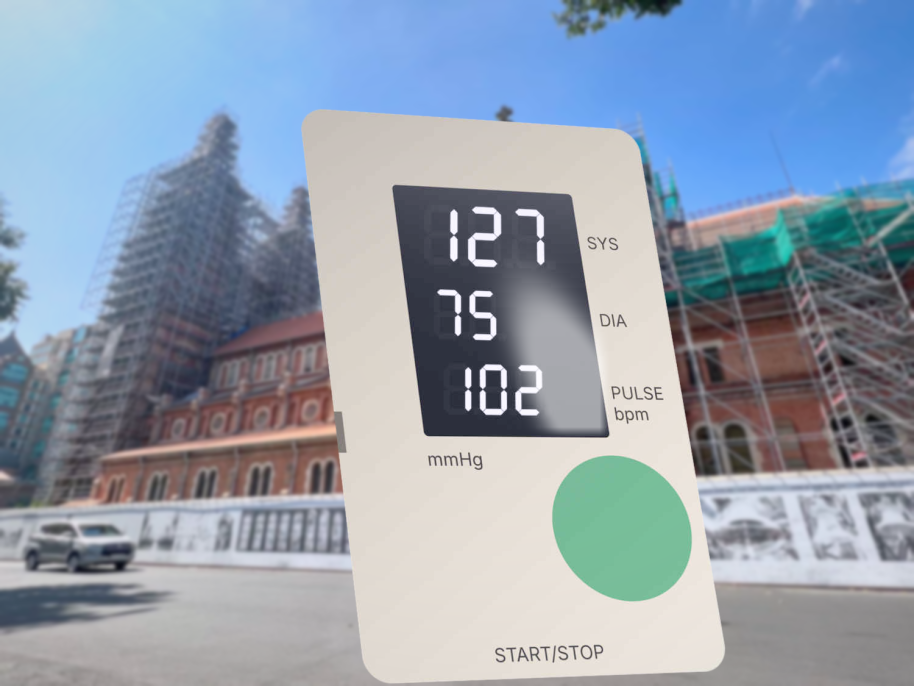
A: 102 bpm
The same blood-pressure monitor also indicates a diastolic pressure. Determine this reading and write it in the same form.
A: 75 mmHg
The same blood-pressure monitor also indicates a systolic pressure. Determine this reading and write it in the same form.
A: 127 mmHg
